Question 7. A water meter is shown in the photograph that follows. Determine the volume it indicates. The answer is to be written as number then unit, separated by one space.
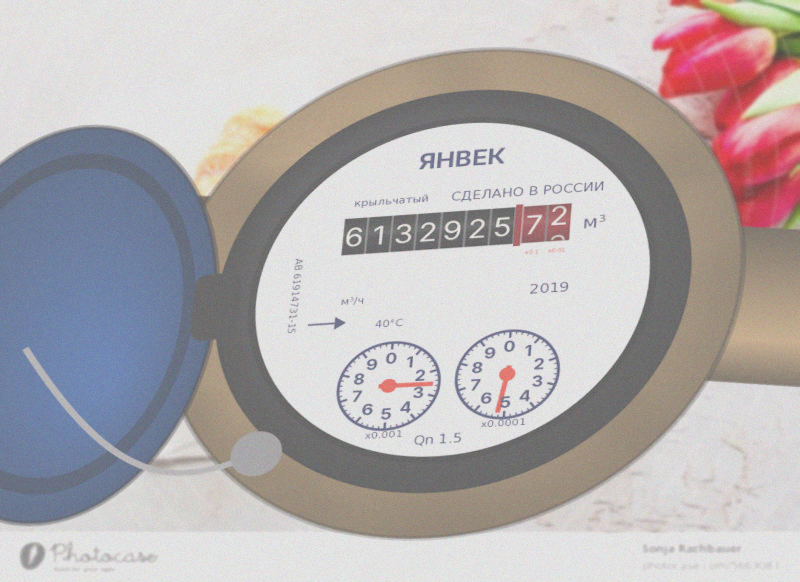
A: 6132925.7225 m³
